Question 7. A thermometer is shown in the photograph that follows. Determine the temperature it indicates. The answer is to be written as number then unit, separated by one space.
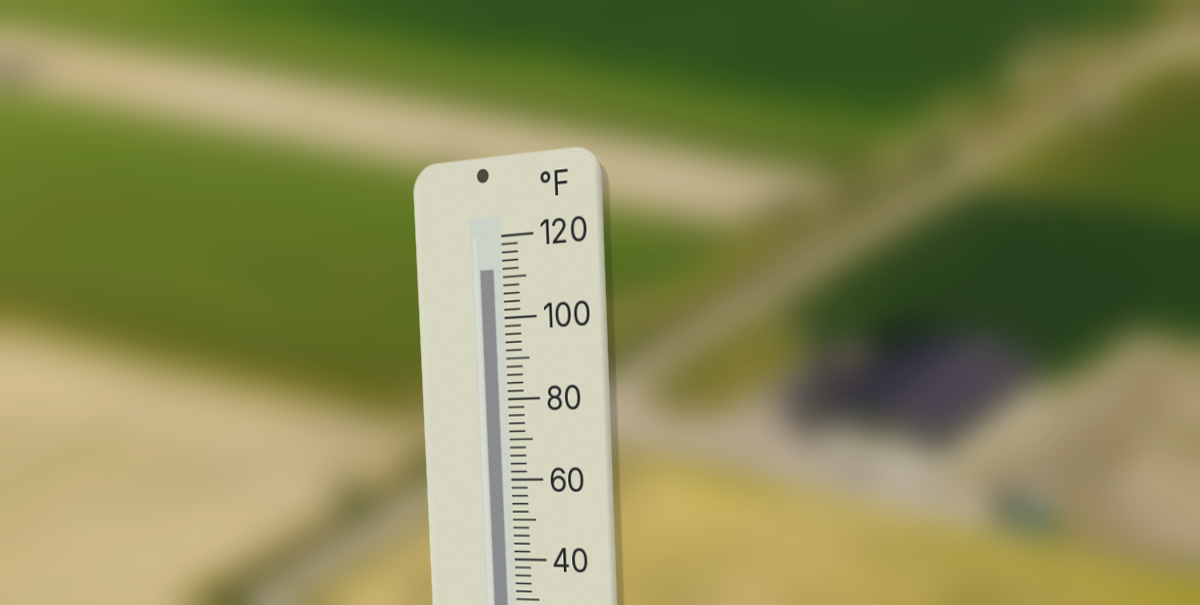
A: 112 °F
